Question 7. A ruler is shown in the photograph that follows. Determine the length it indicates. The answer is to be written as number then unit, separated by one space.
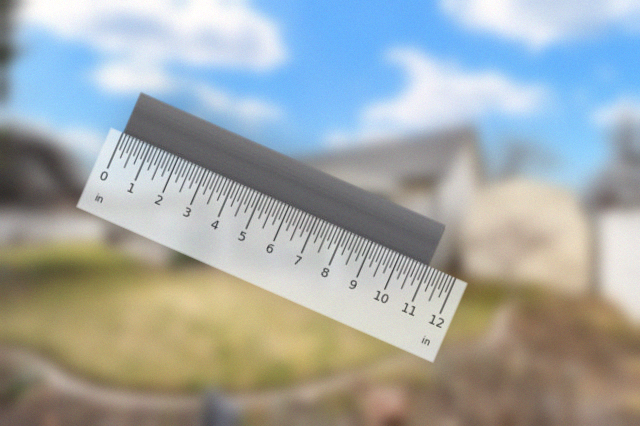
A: 11 in
